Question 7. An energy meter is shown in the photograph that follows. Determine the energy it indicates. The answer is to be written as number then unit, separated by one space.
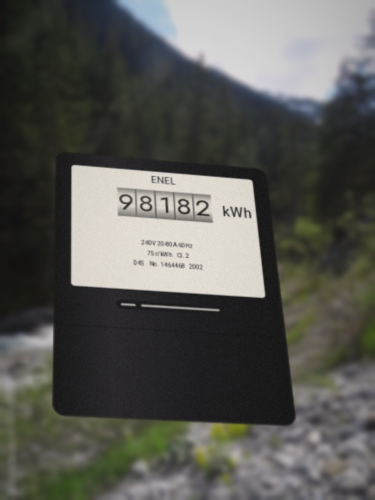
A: 98182 kWh
